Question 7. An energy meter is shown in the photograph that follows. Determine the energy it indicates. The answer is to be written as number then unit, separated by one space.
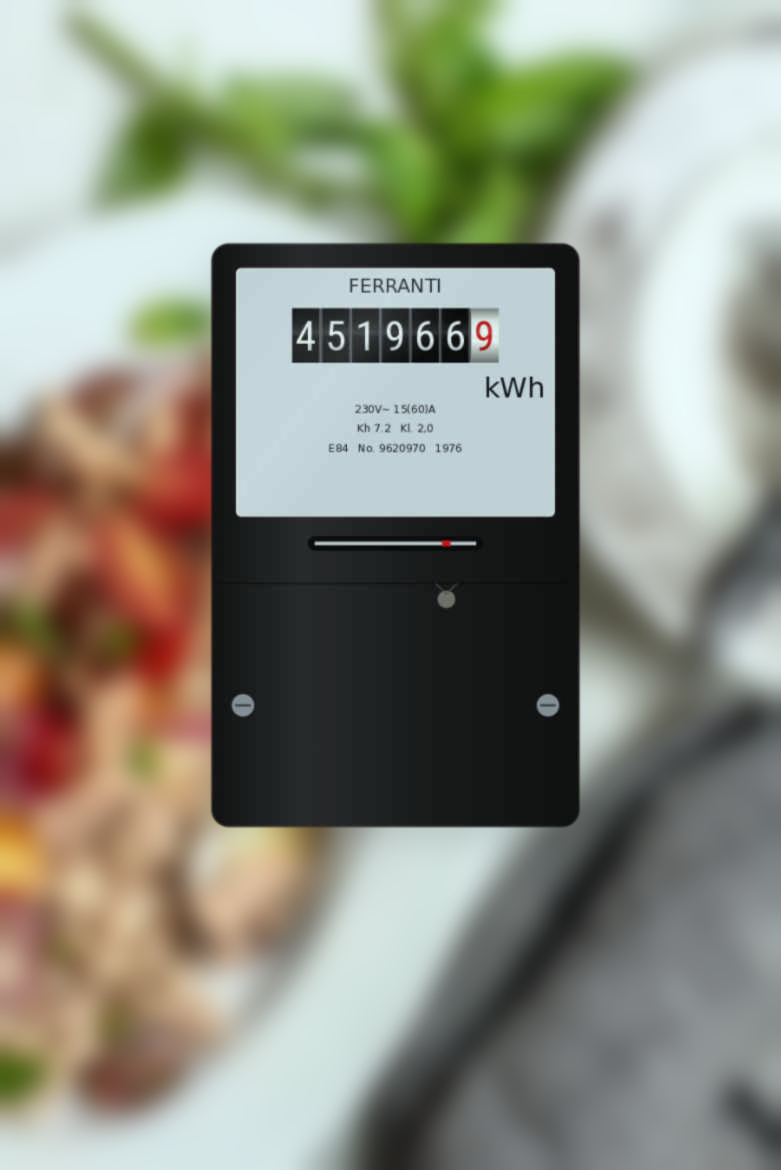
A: 451966.9 kWh
